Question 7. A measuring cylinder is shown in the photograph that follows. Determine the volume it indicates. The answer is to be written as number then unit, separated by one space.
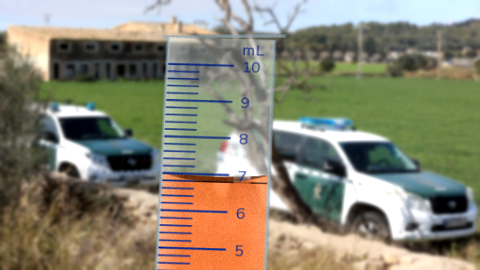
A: 6.8 mL
